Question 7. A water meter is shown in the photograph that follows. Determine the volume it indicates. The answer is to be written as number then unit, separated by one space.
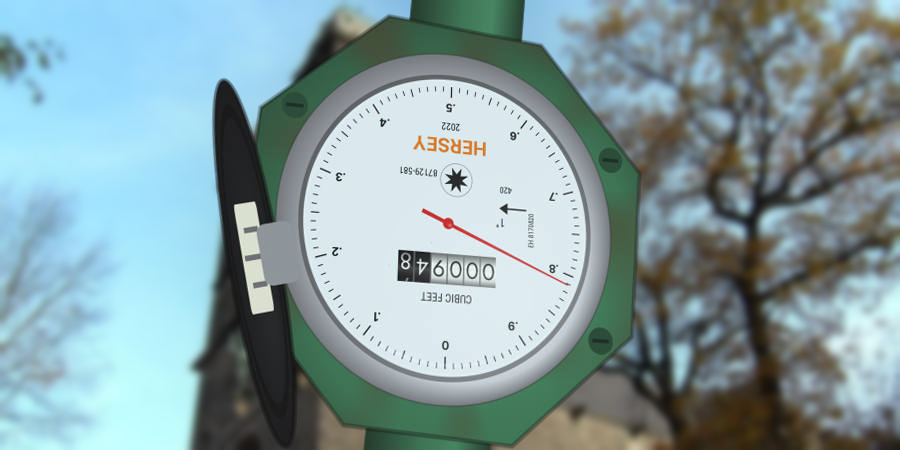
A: 947.81 ft³
